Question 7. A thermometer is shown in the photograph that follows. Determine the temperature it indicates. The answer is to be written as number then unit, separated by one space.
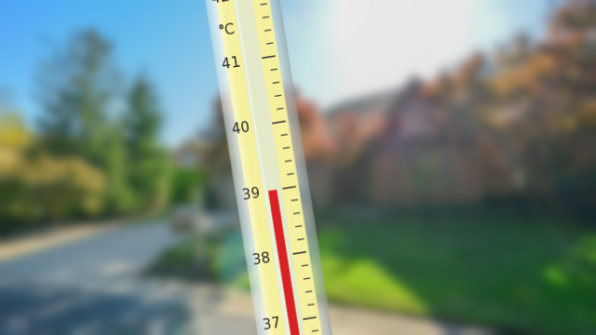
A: 39 °C
